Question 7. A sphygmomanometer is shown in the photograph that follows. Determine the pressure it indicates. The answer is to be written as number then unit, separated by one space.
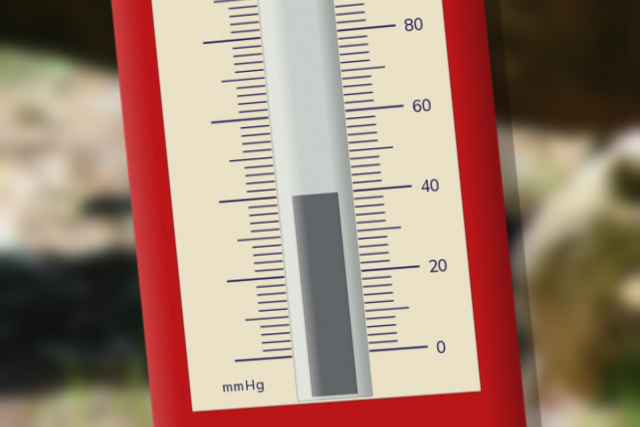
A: 40 mmHg
